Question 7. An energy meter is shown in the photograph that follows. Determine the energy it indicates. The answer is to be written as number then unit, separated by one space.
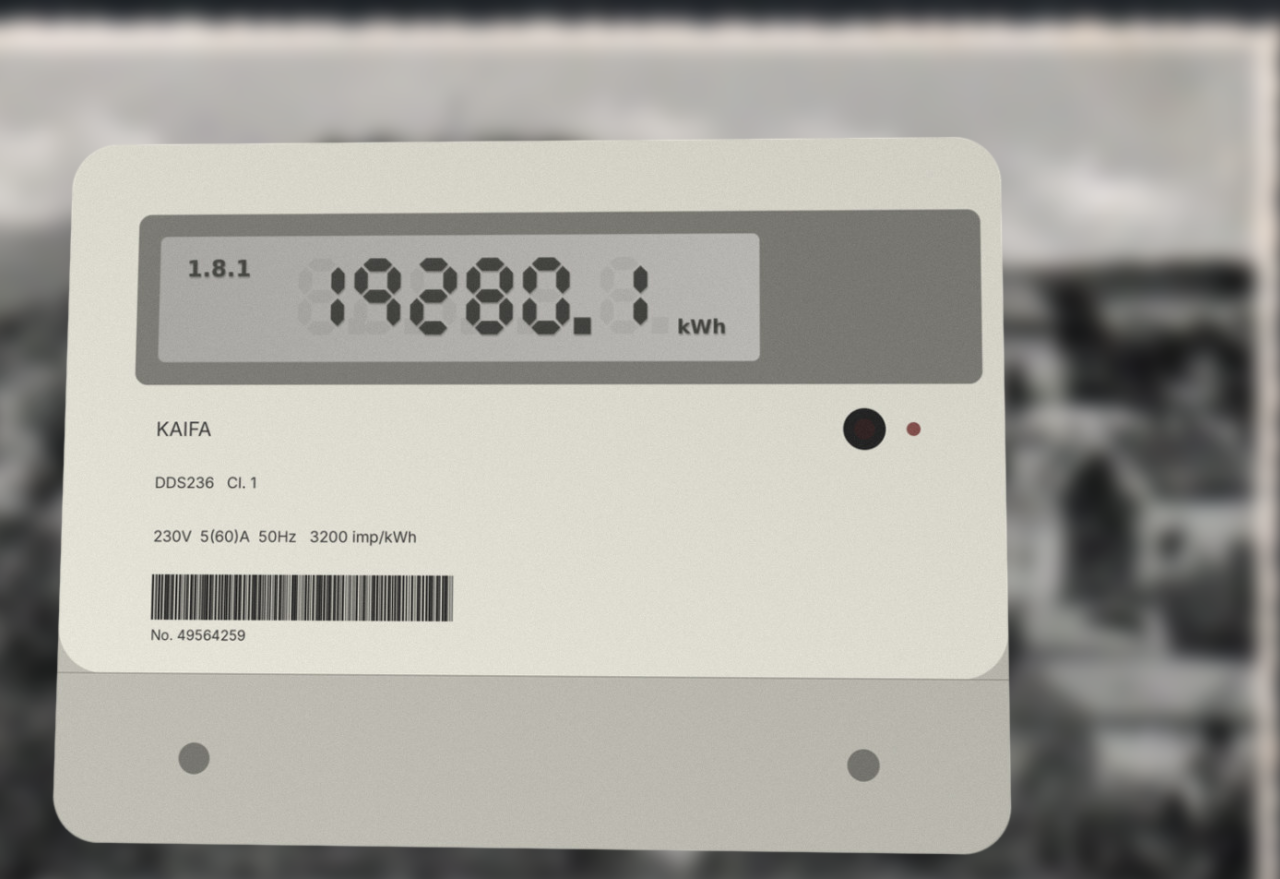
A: 19280.1 kWh
